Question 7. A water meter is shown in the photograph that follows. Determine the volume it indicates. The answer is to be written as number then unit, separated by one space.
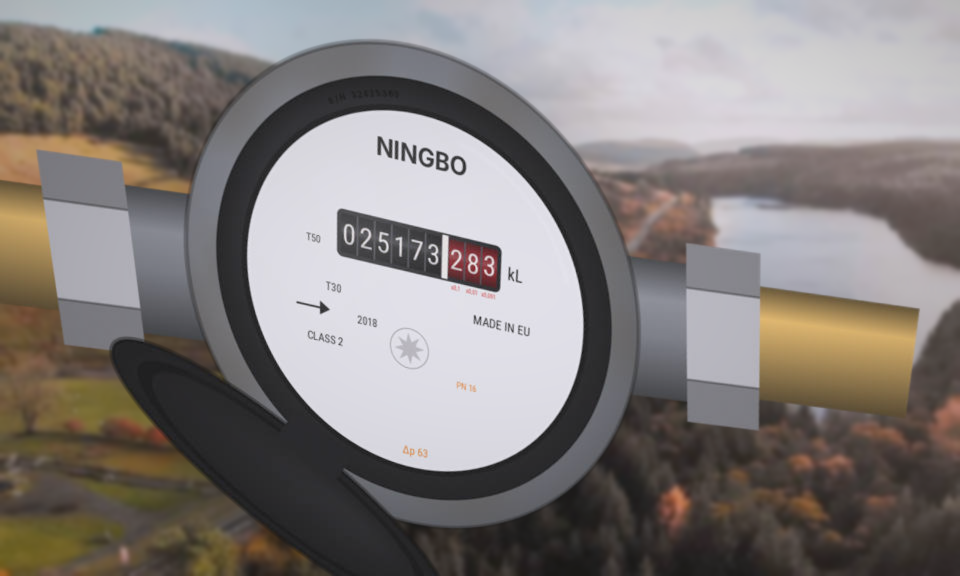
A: 25173.283 kL
